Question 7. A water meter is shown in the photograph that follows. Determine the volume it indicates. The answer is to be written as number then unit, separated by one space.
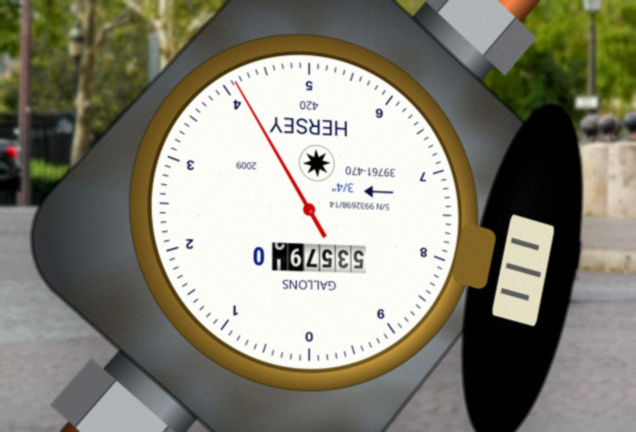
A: 5357914.1 gal
